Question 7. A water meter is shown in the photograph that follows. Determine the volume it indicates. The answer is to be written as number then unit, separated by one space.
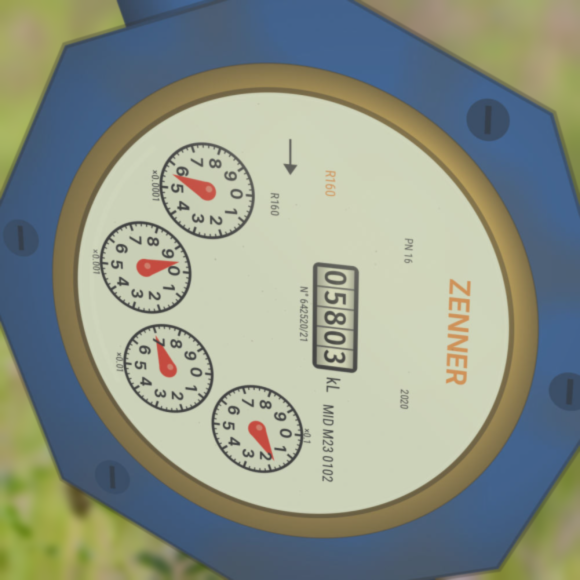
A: 5803.1695 kL
